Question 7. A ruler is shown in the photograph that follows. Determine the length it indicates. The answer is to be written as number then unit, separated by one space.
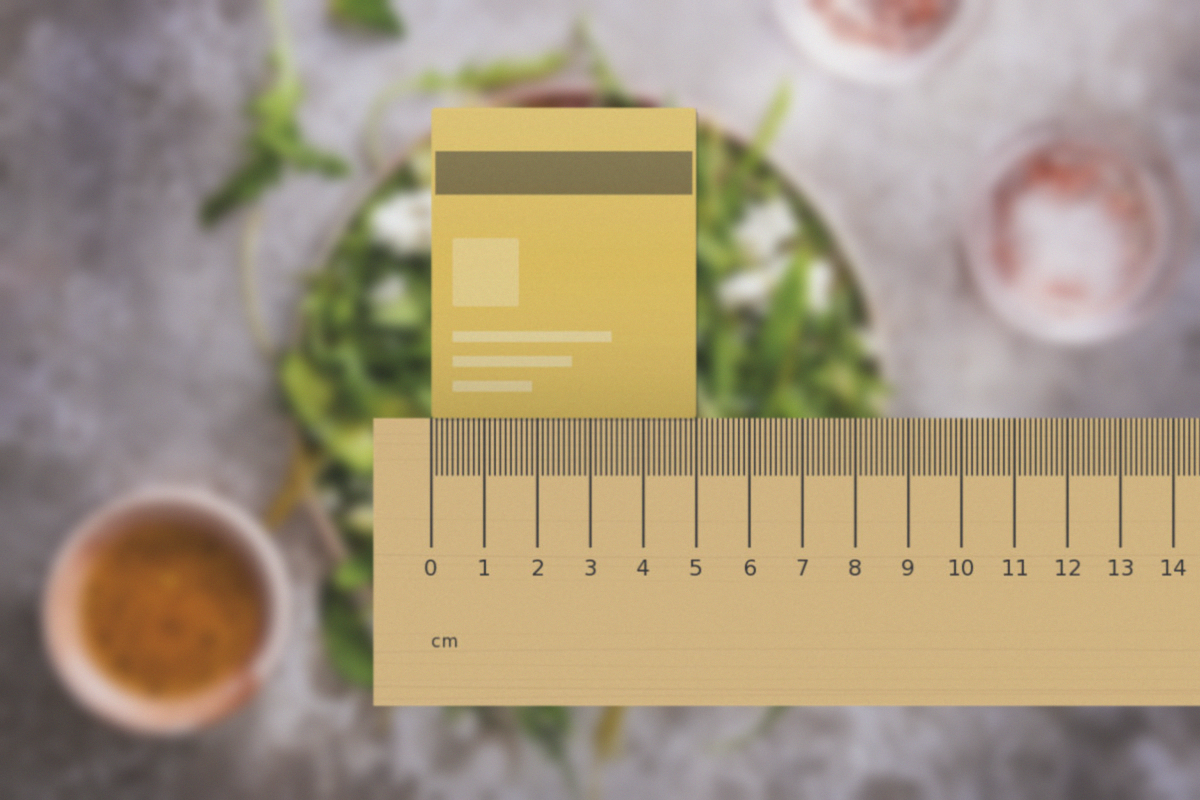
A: 5 cm
